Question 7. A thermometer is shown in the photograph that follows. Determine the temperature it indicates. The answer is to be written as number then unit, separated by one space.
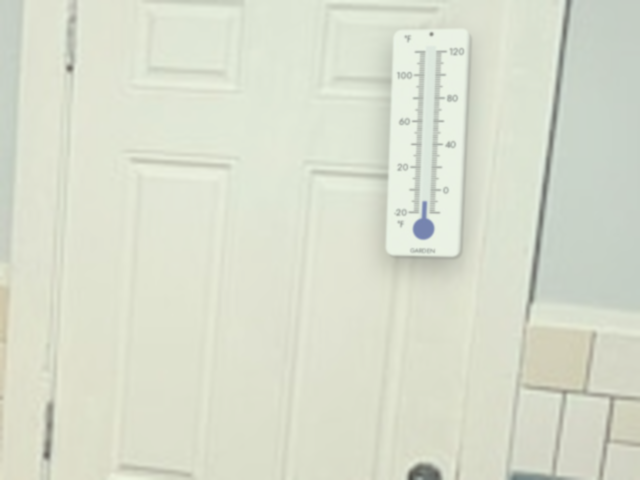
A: -10 °F
